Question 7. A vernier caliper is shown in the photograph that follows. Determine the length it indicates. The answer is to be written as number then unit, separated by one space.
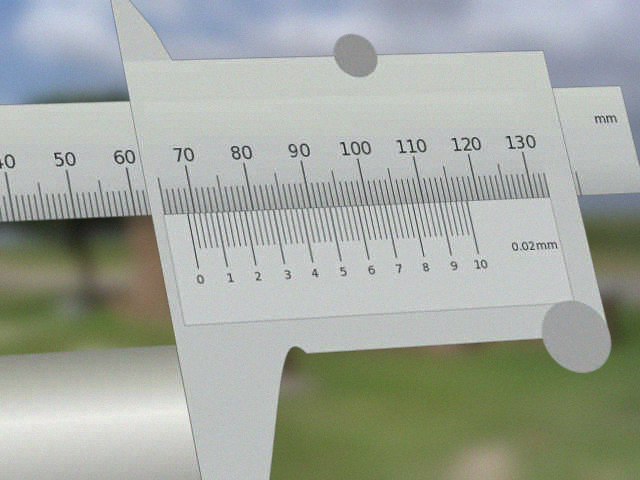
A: 68.8 mm
